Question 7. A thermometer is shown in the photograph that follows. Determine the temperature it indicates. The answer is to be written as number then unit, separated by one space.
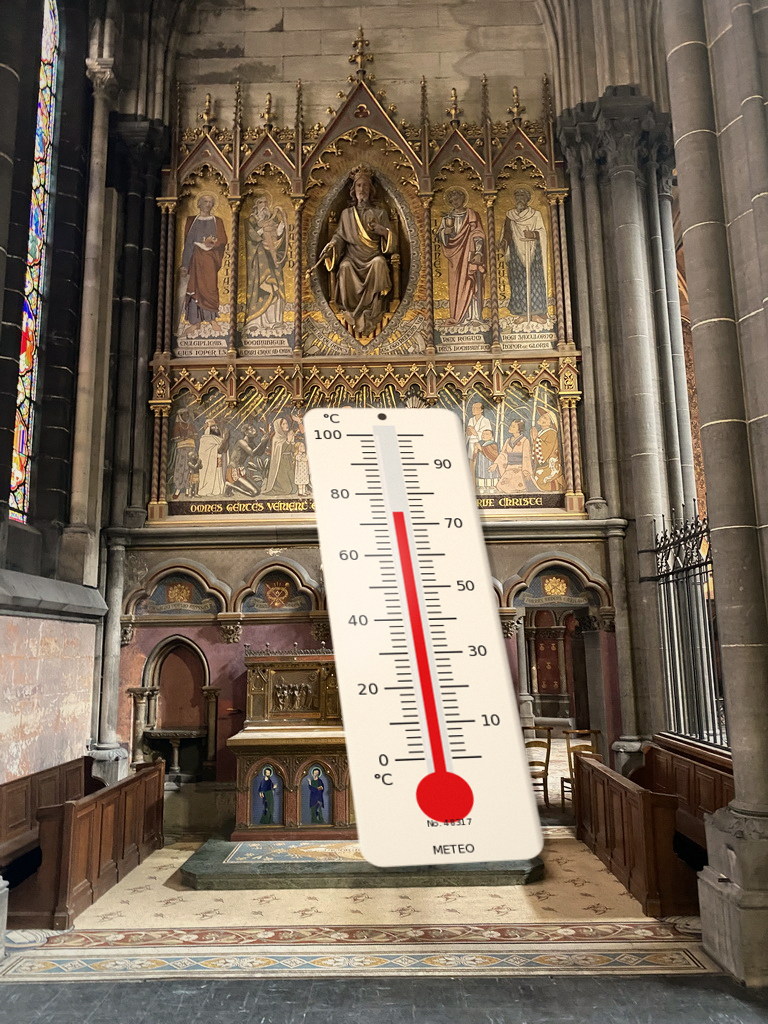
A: 74 °C
